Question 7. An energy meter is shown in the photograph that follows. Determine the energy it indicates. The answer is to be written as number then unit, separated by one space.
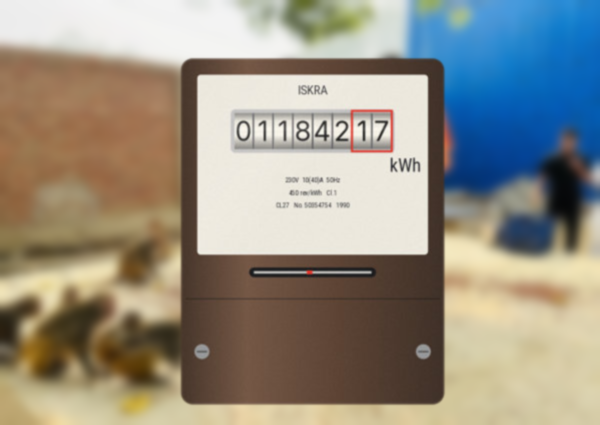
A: 11842.17 kWh
